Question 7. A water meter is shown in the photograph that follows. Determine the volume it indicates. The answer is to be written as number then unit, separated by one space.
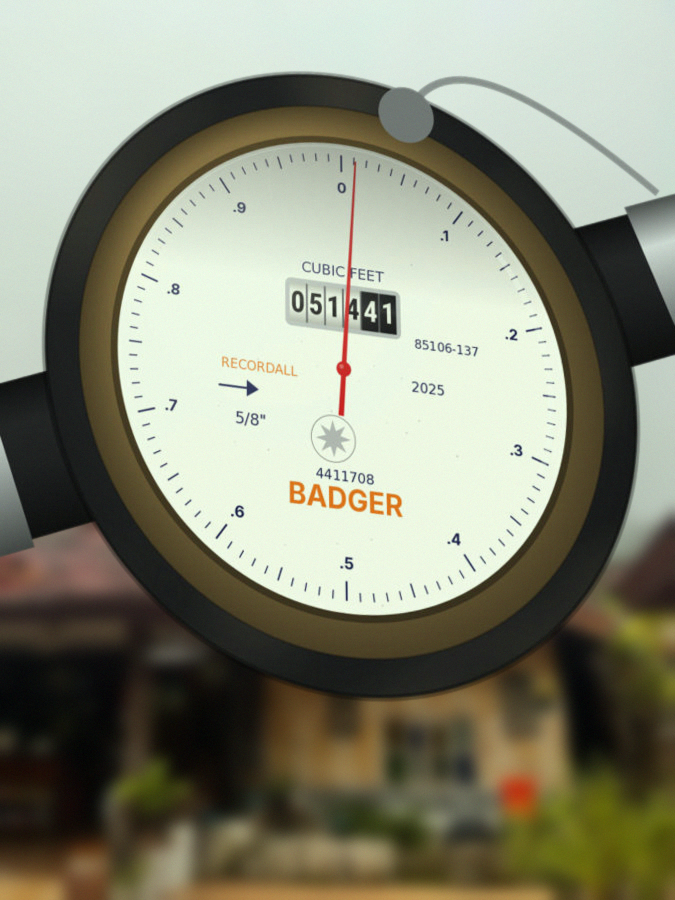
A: 51441.01 ft³
